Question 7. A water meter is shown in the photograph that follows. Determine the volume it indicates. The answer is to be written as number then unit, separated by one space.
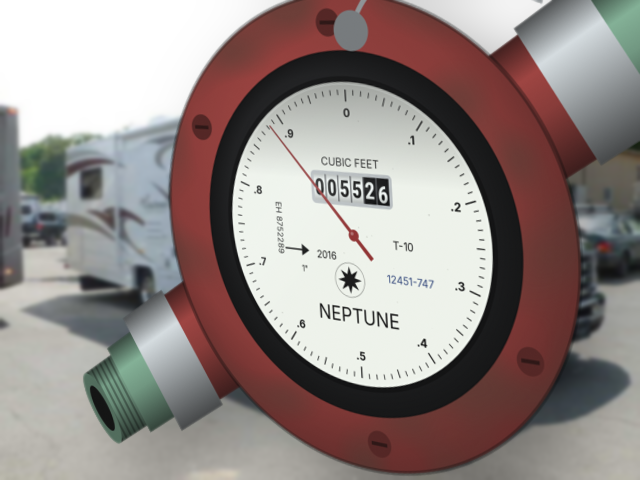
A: 5525.88 ft³
